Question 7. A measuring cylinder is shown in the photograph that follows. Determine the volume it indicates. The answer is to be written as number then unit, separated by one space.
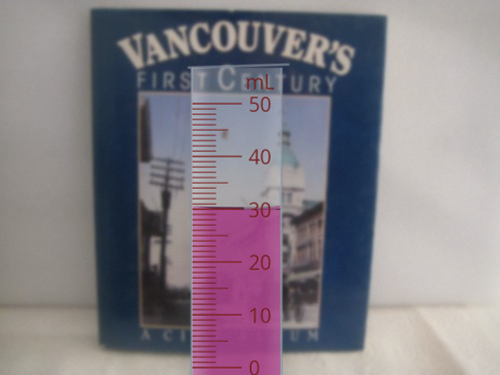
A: 30 mL
